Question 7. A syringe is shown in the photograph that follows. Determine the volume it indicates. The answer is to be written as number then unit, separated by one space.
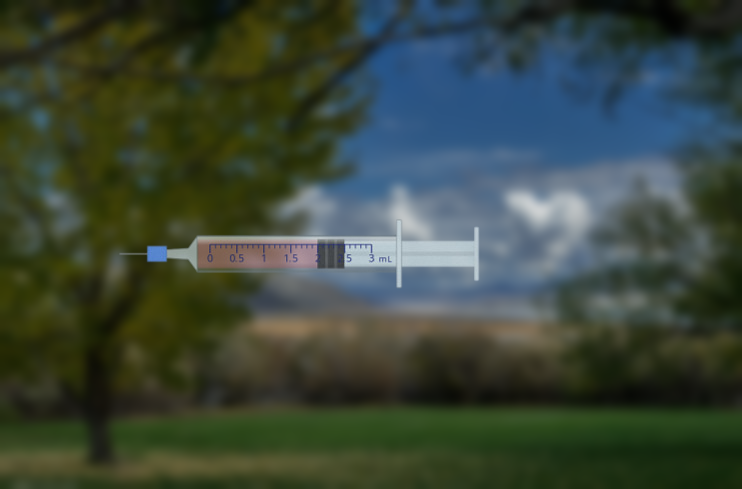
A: 2 mL
